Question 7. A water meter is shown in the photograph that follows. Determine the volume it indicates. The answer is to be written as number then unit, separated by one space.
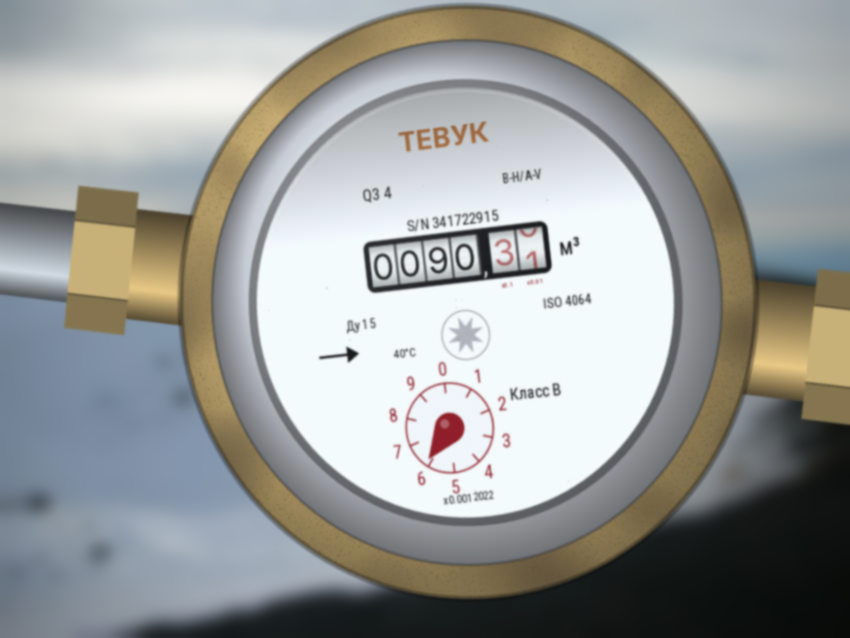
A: 90.306 m³
